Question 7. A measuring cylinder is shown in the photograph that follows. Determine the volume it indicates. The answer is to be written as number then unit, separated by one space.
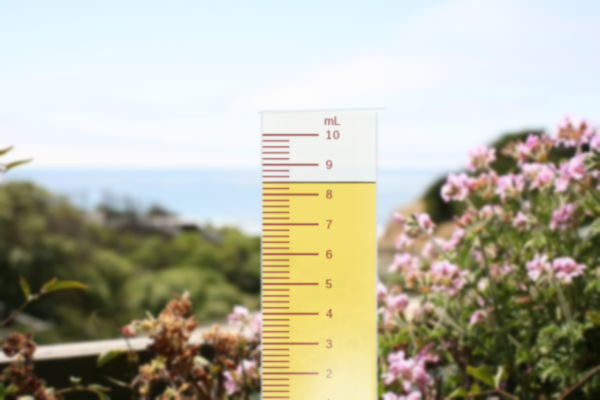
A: 8.4 mL
